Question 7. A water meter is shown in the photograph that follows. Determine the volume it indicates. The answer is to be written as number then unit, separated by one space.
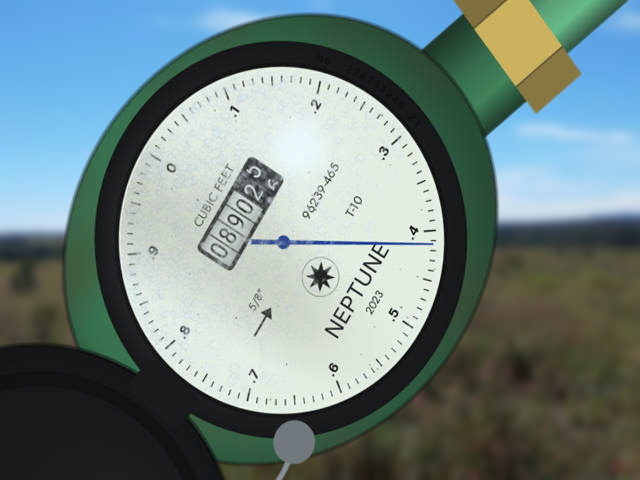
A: 89025.41 ft³
